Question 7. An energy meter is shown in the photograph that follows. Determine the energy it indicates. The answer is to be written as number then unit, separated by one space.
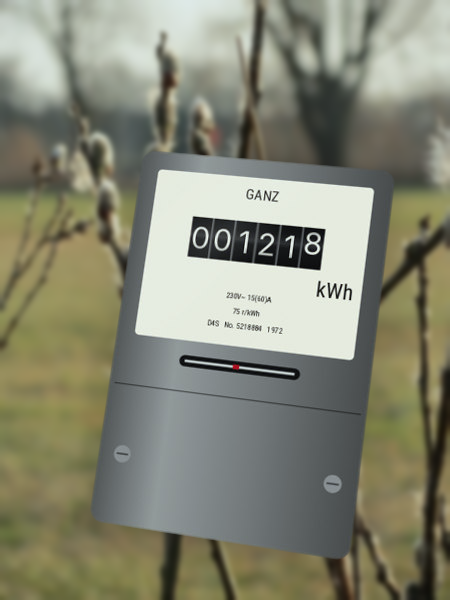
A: 1218 kWh
